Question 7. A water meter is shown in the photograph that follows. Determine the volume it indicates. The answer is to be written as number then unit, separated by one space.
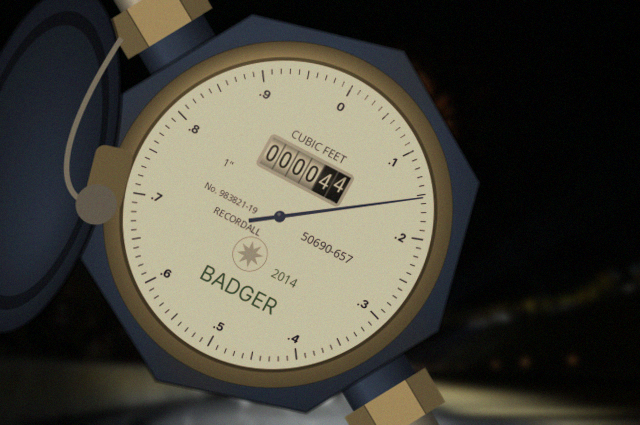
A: 44.15 ft³
